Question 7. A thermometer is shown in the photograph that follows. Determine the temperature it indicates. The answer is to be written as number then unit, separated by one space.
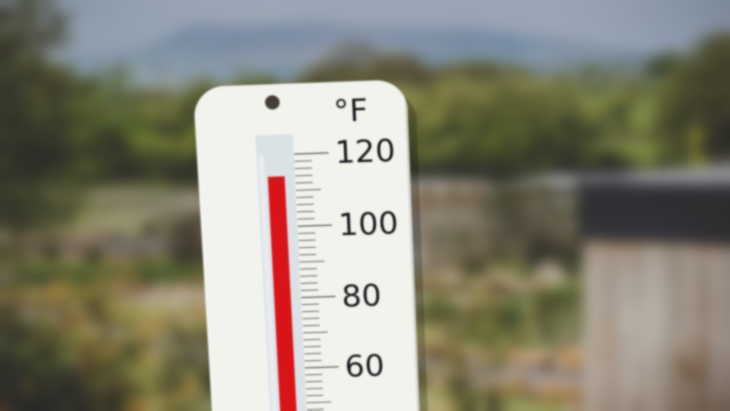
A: 114 °F
